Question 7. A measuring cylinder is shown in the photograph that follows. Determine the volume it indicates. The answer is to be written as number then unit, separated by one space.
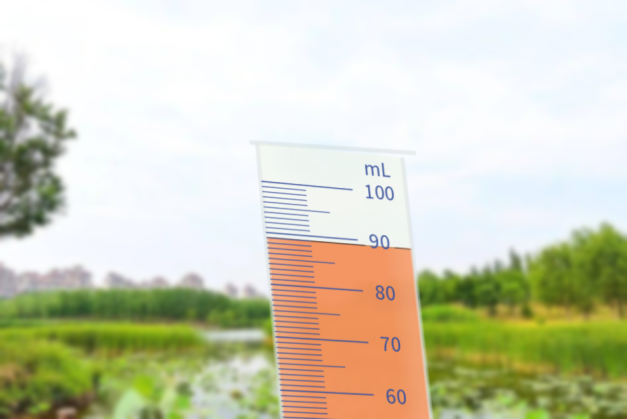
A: 89 mL
